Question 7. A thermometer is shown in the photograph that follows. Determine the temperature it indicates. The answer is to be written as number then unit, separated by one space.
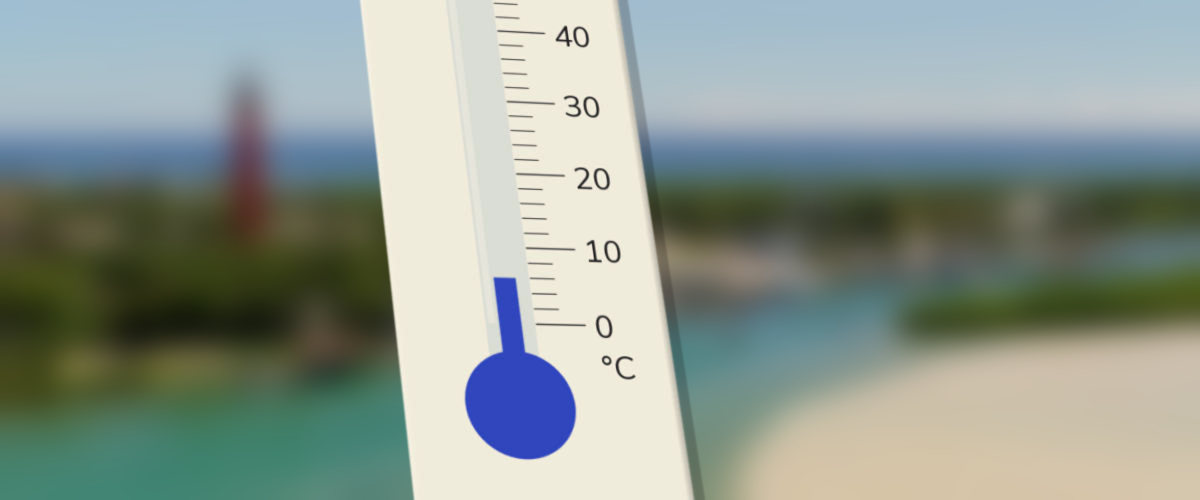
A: 6 °C
